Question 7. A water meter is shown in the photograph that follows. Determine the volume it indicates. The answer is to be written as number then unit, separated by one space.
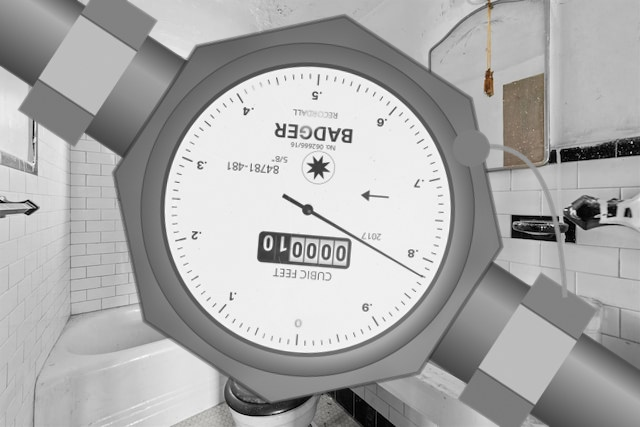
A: 9.82 ft³
